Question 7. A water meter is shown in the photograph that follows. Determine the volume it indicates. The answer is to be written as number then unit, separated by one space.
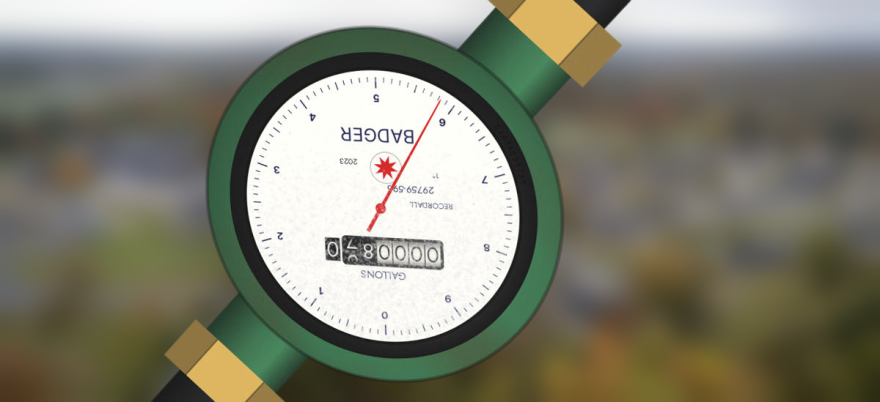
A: 865.8 gal
